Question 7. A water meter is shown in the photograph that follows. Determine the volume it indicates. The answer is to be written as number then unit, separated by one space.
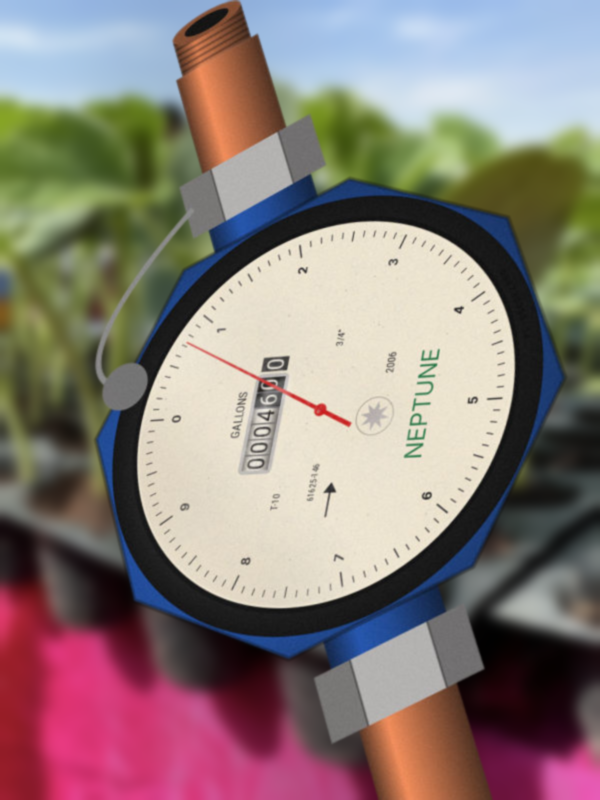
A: 4600.7 gal
